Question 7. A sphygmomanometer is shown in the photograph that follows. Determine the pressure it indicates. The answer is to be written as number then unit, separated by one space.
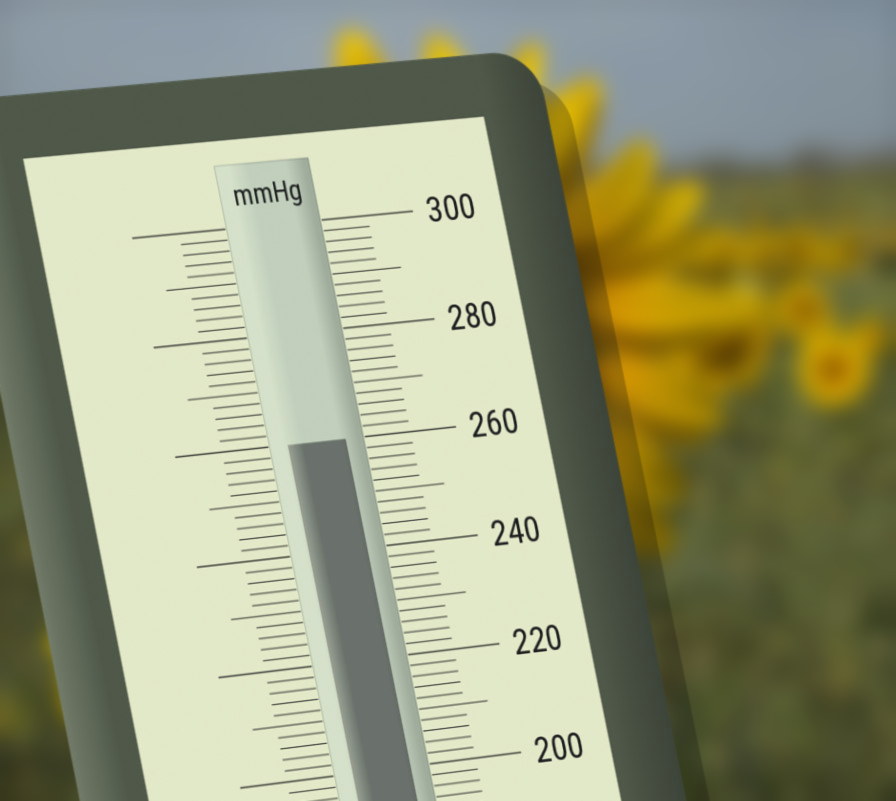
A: 260 mmHg
